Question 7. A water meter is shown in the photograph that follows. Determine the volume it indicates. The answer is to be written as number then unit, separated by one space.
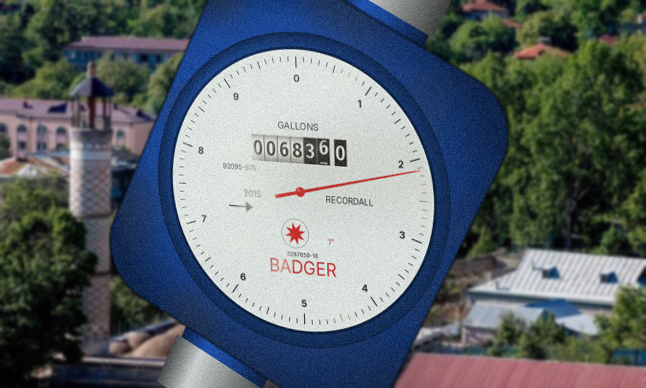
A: 68362.1 gal
